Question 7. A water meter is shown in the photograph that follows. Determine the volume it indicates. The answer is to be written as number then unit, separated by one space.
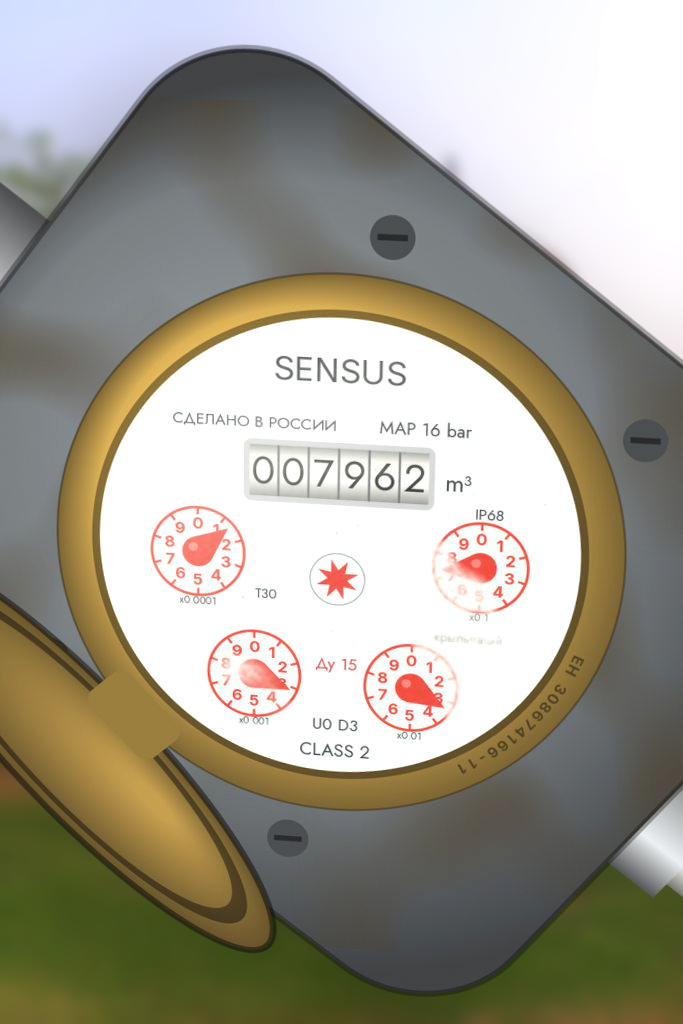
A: 7962.7331 m³
